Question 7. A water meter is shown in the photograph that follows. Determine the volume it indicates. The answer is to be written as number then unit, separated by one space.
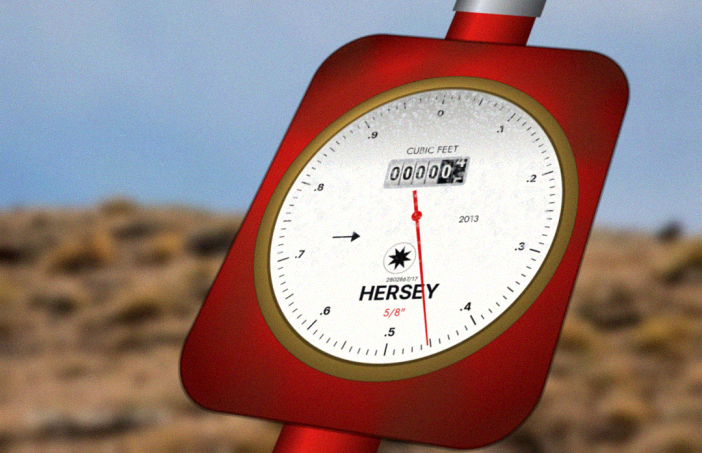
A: 4.45 ft³
